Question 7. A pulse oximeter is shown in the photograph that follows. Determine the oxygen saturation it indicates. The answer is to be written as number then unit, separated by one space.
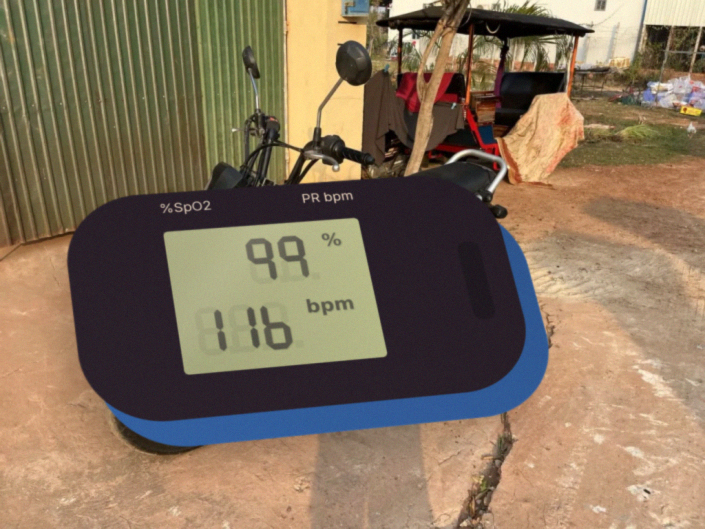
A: 99 %
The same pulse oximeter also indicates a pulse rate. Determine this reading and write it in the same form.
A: 116 bpm
